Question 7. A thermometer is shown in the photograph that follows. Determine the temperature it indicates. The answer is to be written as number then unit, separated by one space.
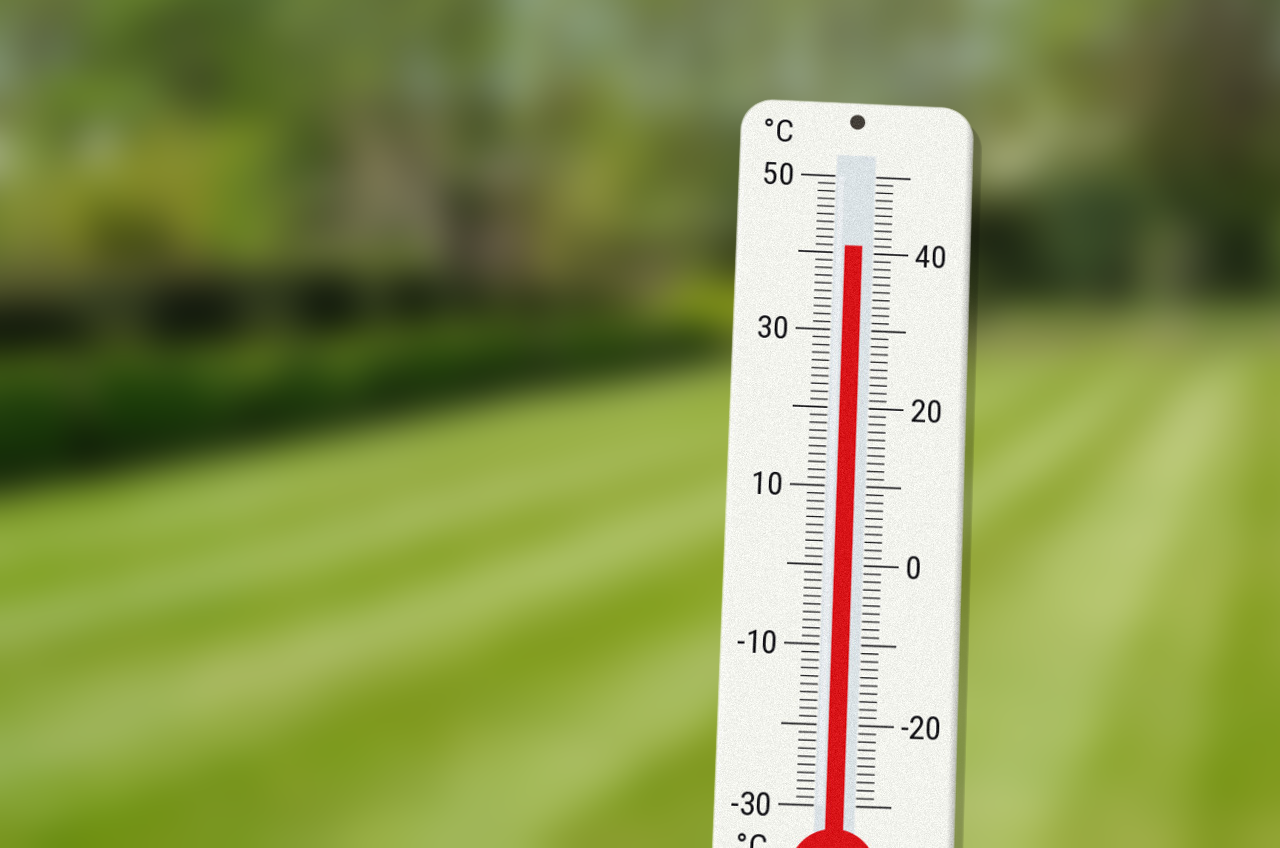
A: 41 °C
